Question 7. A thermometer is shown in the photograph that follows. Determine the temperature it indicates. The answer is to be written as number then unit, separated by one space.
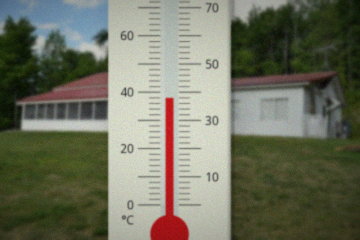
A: 38 °C
